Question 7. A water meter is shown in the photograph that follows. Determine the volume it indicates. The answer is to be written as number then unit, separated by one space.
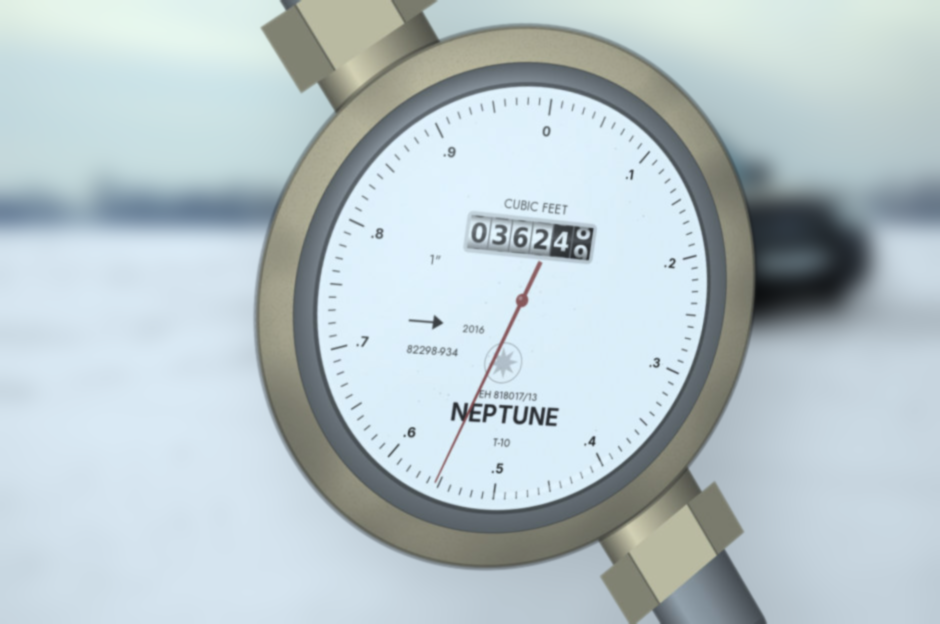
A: 36248.55 ft³
